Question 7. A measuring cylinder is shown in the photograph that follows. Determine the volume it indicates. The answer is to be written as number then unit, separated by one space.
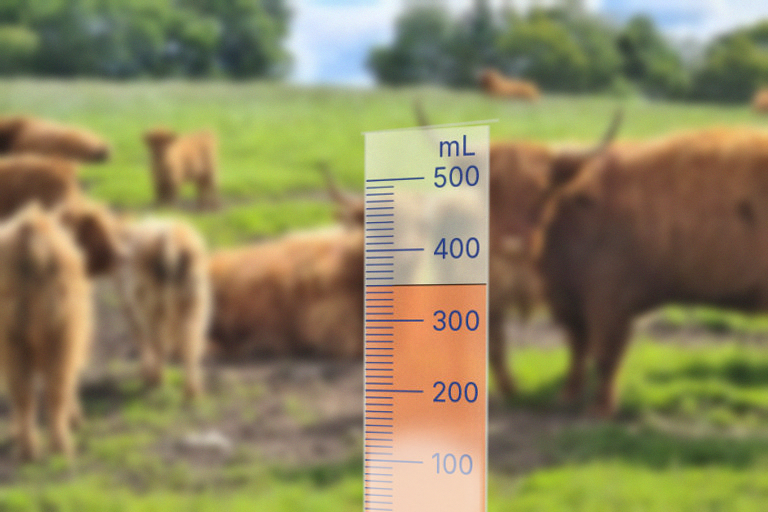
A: 350 mL
